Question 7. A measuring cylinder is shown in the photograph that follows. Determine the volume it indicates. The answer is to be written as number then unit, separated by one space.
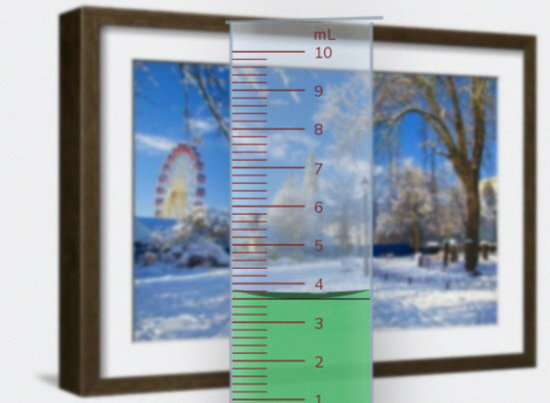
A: 3.6 mL
